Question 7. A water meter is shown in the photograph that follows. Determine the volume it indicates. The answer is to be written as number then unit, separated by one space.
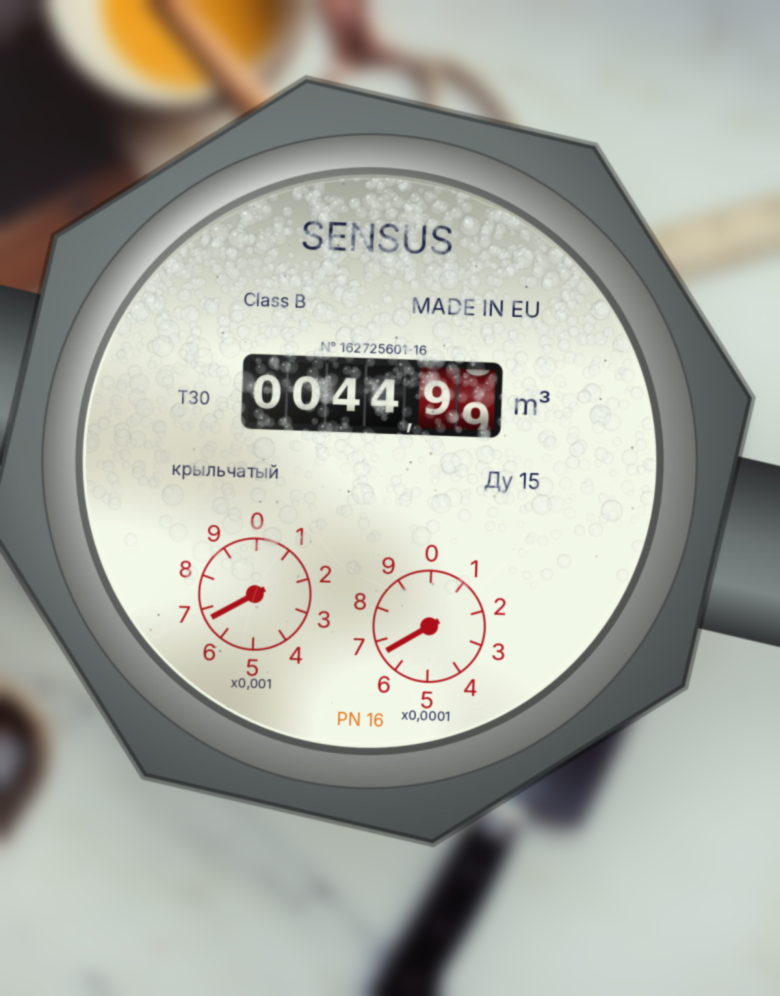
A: 44.9866 m³
